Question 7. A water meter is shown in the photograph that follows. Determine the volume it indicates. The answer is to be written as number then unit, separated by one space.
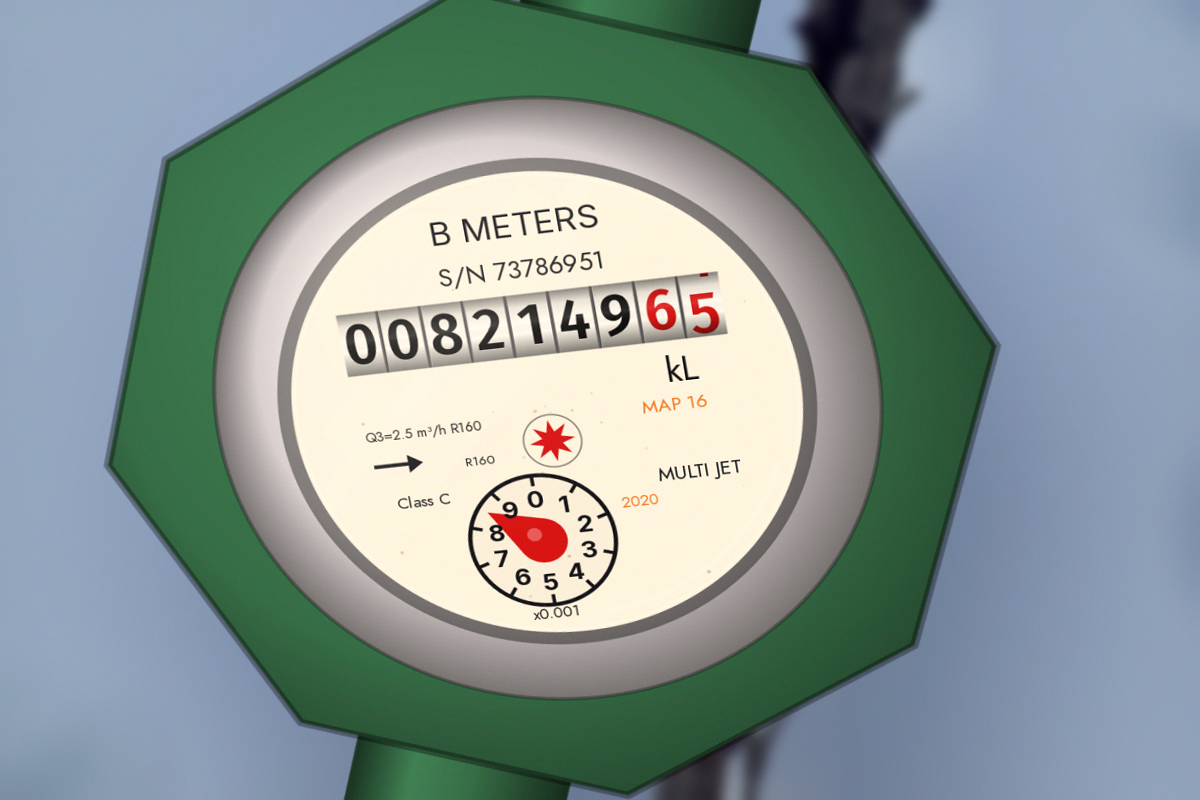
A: 82149.648 kL
